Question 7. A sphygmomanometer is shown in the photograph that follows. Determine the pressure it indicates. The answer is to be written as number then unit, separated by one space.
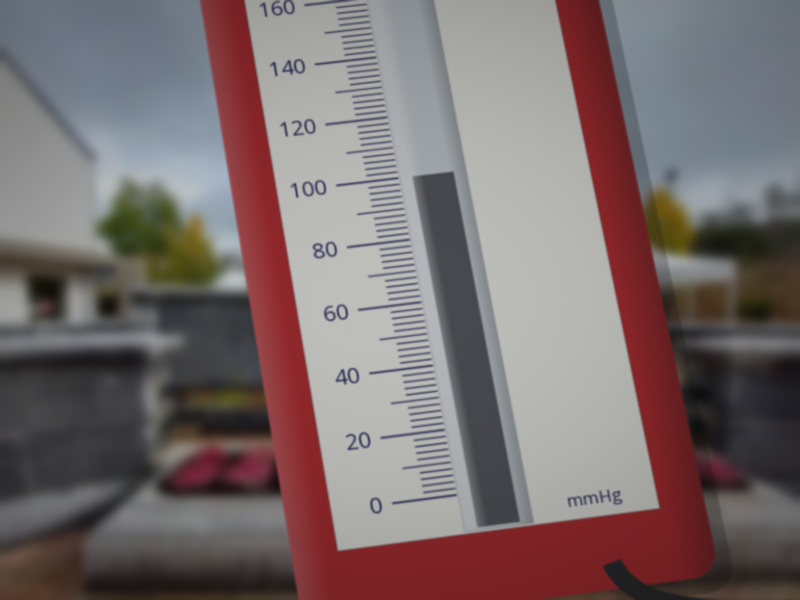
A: 100 mmHg
